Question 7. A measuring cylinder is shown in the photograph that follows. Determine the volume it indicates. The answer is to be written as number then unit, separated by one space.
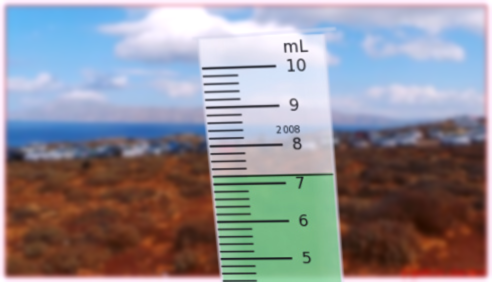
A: 7.2 mL
